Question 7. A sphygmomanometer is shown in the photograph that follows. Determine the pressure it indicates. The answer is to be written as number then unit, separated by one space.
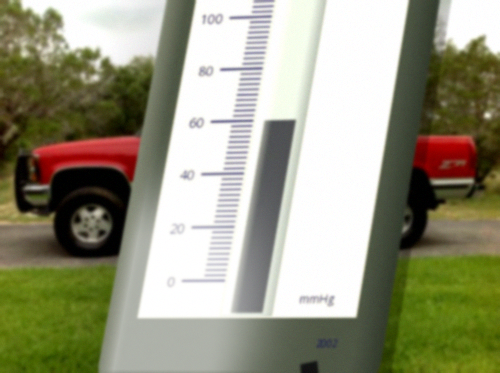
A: 60 mmHg
